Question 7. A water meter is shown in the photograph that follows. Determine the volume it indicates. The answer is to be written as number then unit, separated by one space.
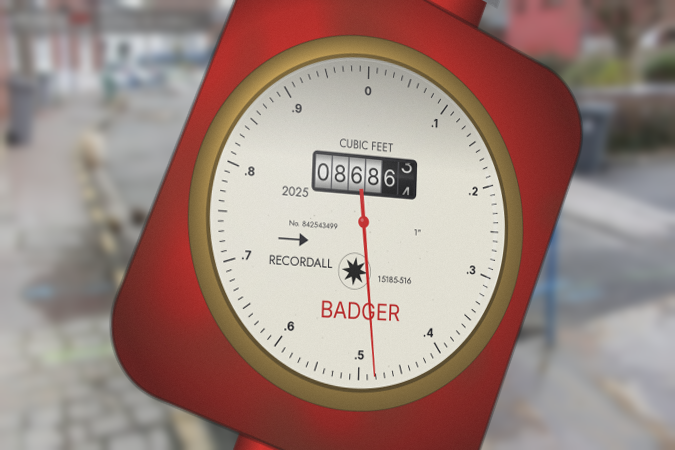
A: 86863.48 ft³
